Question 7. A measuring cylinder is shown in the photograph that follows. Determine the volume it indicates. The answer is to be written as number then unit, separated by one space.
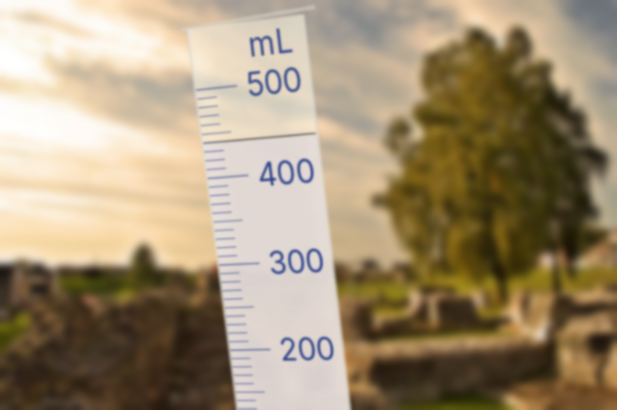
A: 440 mL
